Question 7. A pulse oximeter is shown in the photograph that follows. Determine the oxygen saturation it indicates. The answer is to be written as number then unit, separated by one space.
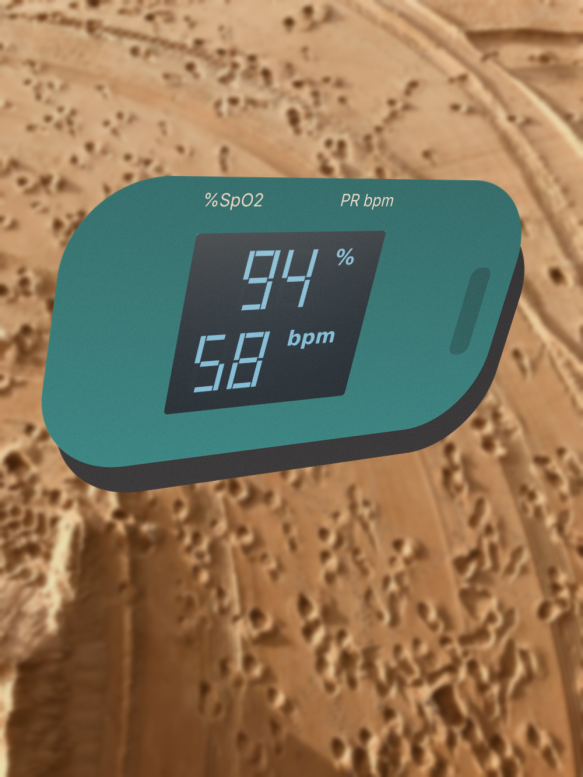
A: 94 %
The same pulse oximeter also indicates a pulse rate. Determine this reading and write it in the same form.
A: 58 bpm
